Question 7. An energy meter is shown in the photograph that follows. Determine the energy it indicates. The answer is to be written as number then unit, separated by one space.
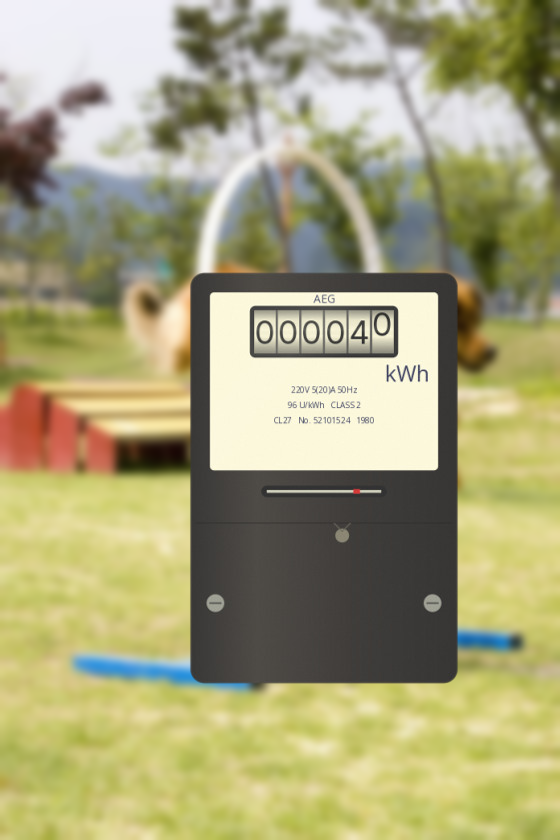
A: 40 kWh
